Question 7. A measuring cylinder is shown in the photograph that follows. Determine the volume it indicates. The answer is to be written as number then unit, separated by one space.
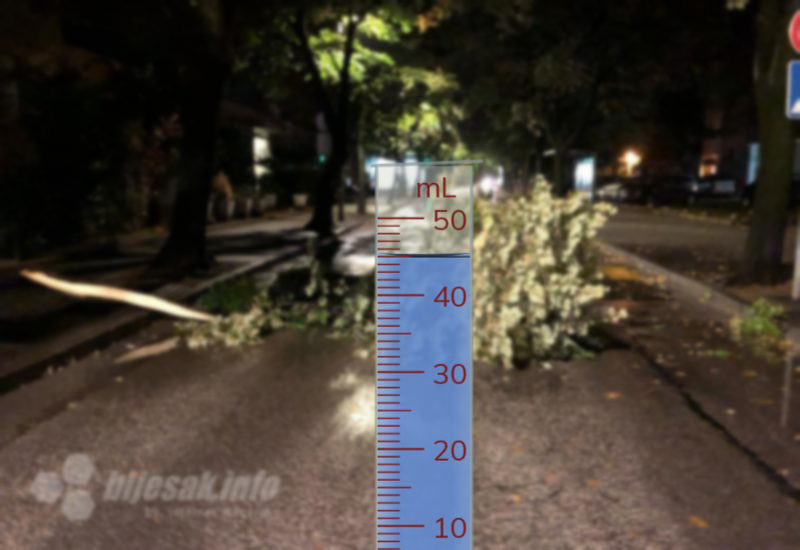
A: 45 mL
